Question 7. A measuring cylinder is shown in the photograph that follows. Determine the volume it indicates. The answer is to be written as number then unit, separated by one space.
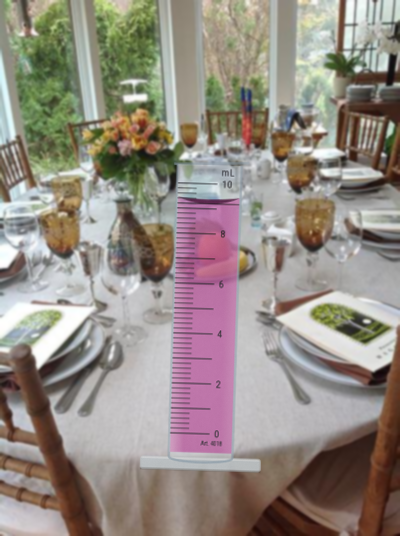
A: 9.2 mL
